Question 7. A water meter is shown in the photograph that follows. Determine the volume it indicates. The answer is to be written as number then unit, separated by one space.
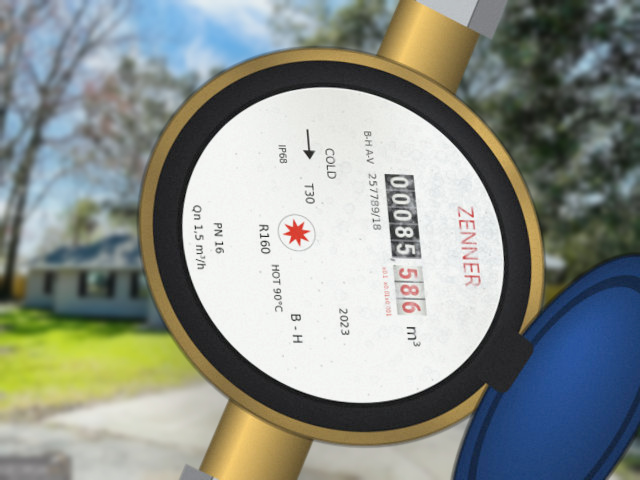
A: 85.586 m³
